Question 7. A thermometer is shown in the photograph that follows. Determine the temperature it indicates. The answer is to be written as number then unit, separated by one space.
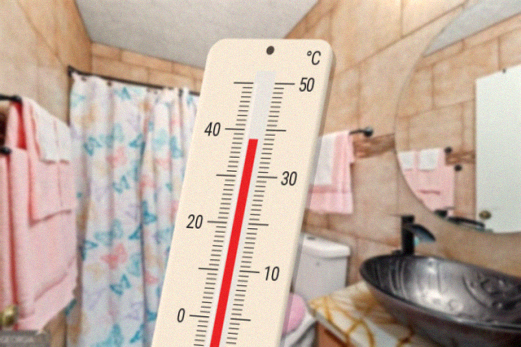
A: 38 °C
